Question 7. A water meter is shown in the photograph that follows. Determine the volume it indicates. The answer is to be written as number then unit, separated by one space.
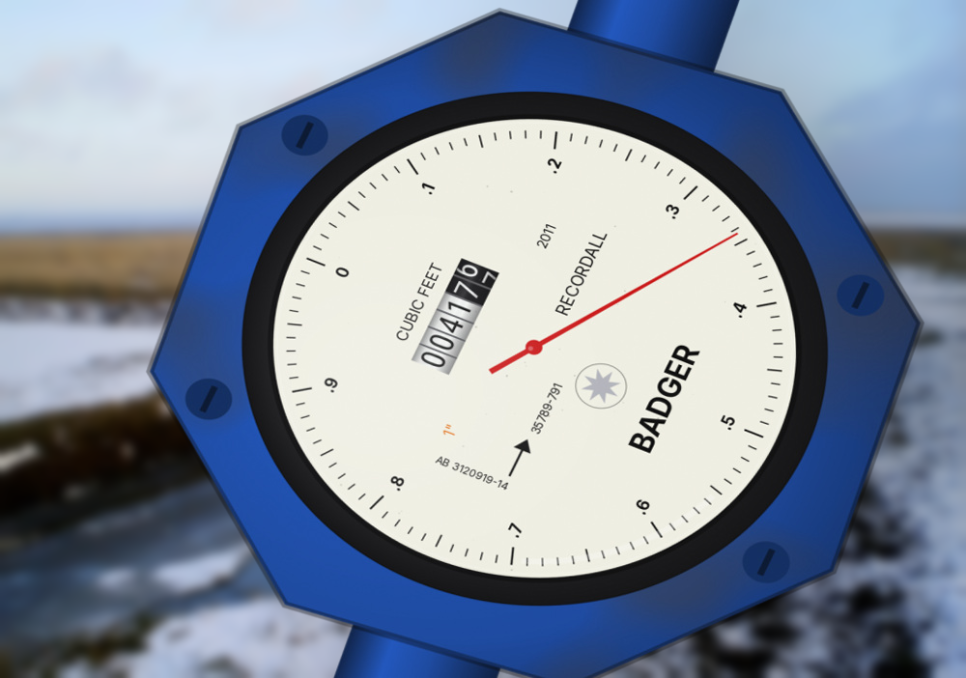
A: 4176.34 ft³
